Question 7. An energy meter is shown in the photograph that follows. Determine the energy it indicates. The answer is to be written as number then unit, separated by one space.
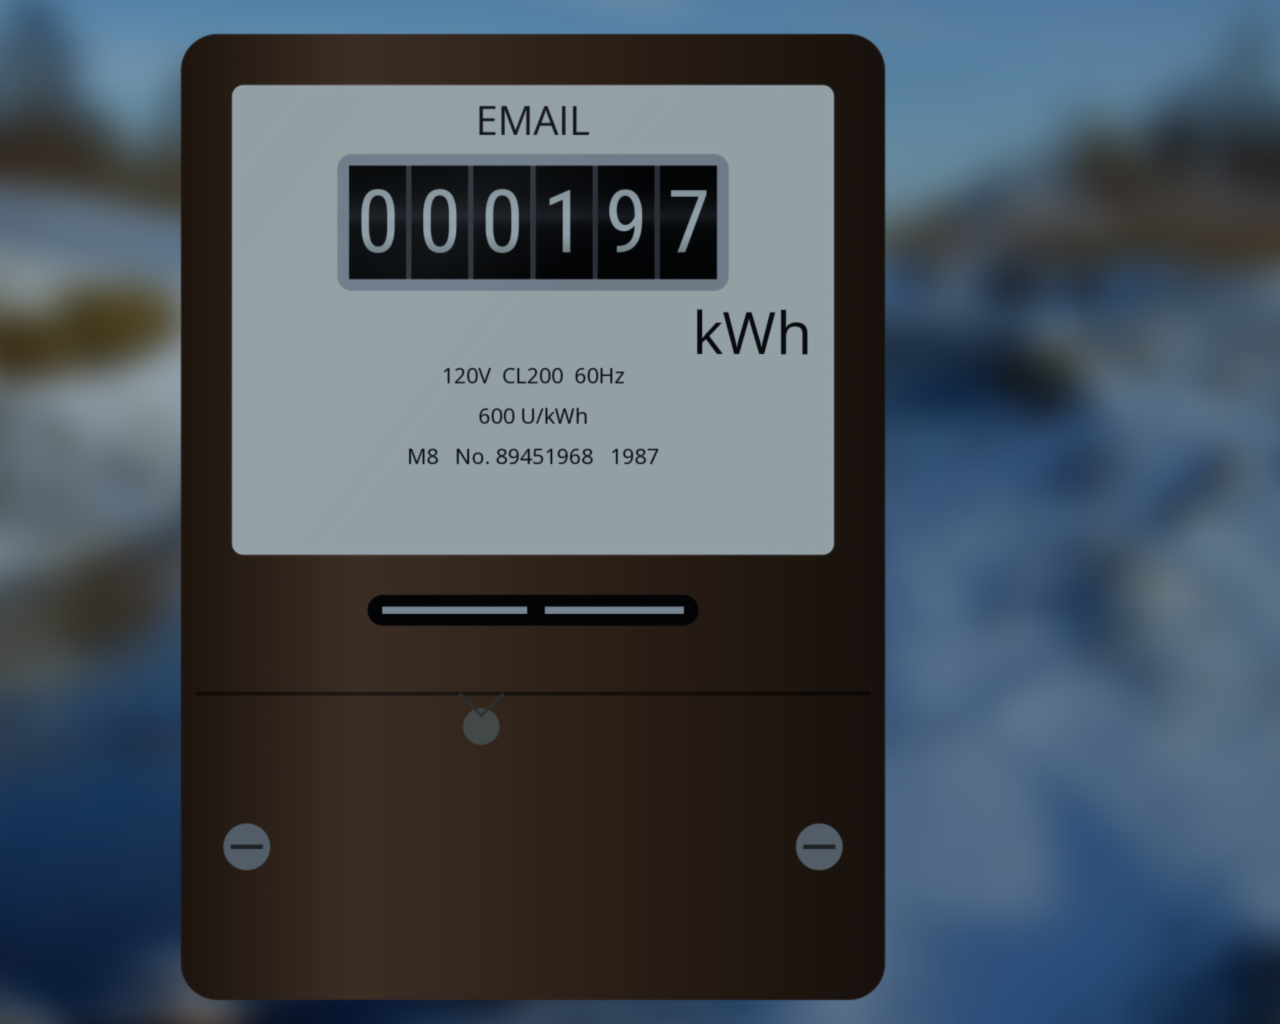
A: 197 kWh
